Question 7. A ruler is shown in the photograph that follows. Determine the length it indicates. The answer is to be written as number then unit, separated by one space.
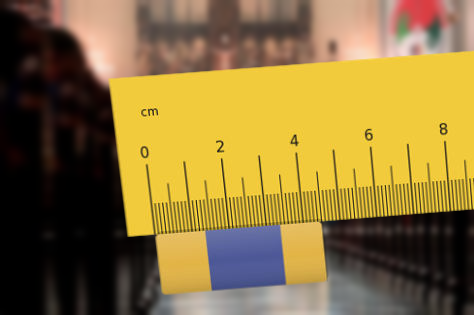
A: 4.5 cm
